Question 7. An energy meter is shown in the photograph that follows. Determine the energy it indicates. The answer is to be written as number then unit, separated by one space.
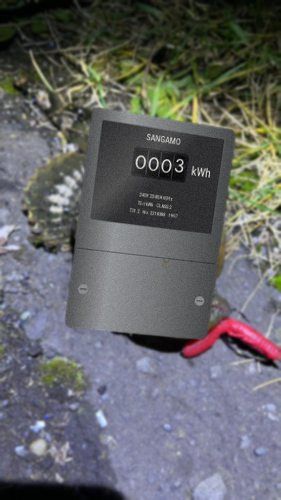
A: 3 kWh
